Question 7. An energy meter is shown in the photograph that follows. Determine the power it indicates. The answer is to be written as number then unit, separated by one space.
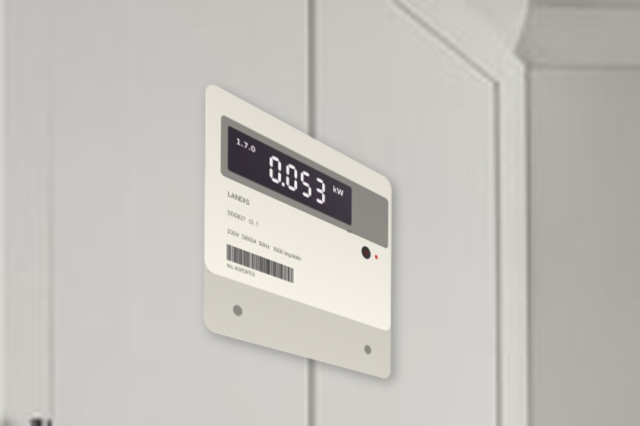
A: 0.053 kW
